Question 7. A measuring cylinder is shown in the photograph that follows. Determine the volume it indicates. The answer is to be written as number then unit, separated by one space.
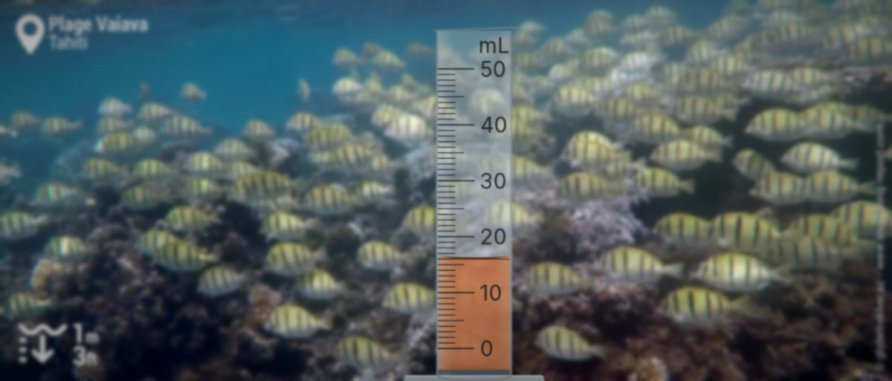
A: 16 mL
